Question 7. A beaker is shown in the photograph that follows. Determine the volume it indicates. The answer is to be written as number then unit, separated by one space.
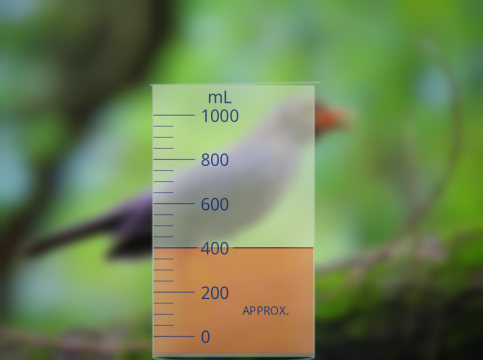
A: 400 mL
